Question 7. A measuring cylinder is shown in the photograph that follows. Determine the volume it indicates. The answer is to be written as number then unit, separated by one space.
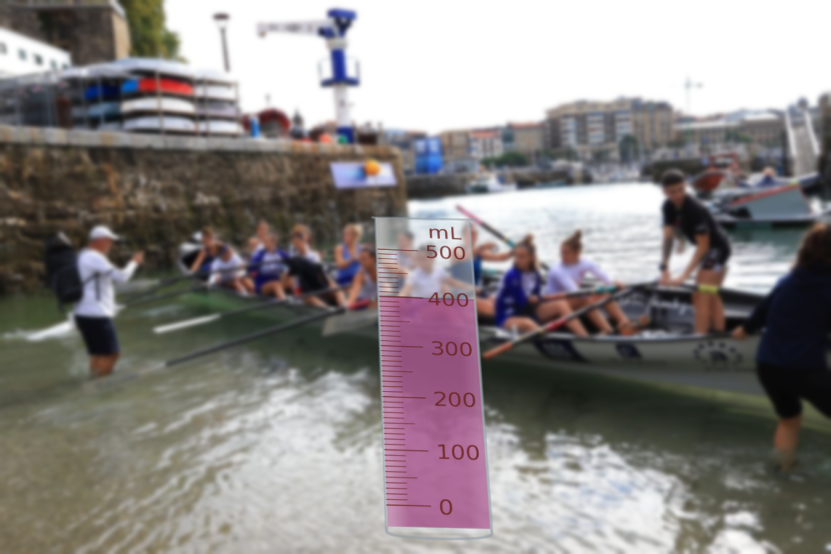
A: 400 mL
